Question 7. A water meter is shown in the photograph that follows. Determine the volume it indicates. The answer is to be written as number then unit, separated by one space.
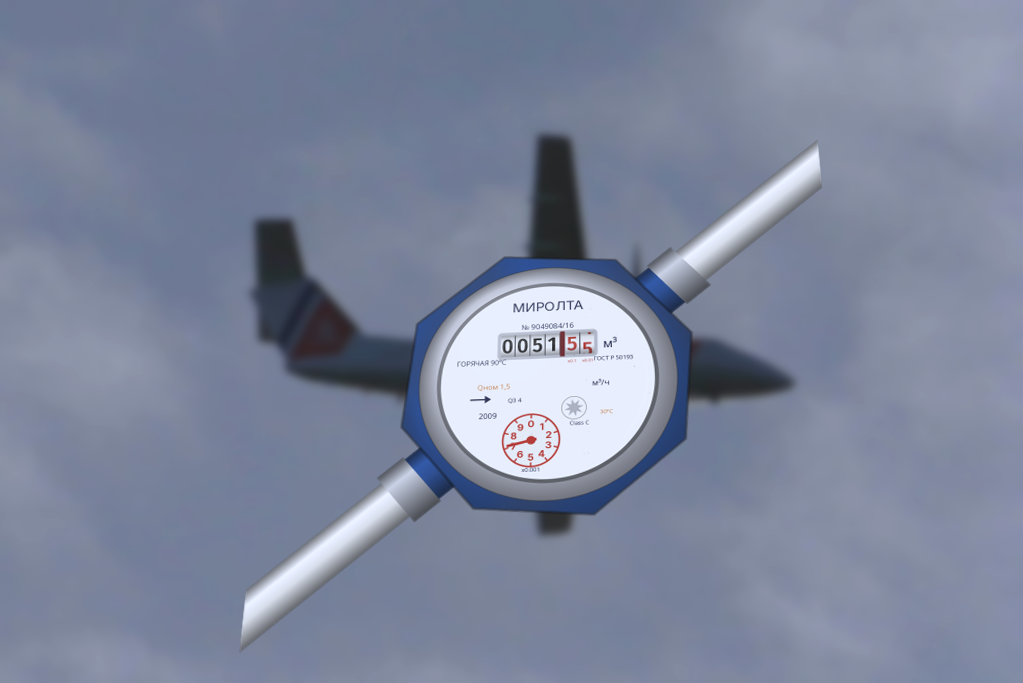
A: 51.547 m³
